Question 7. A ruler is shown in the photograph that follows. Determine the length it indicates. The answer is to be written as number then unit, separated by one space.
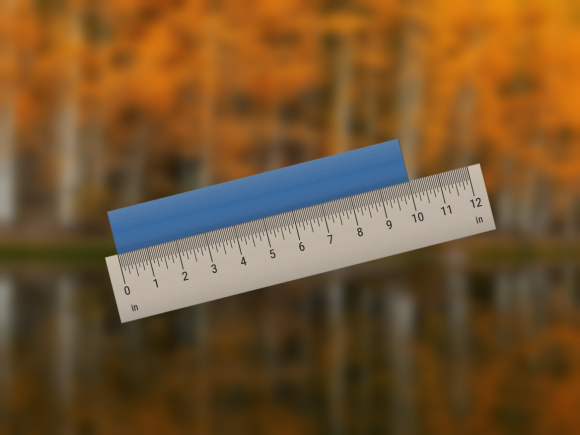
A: 10 in
